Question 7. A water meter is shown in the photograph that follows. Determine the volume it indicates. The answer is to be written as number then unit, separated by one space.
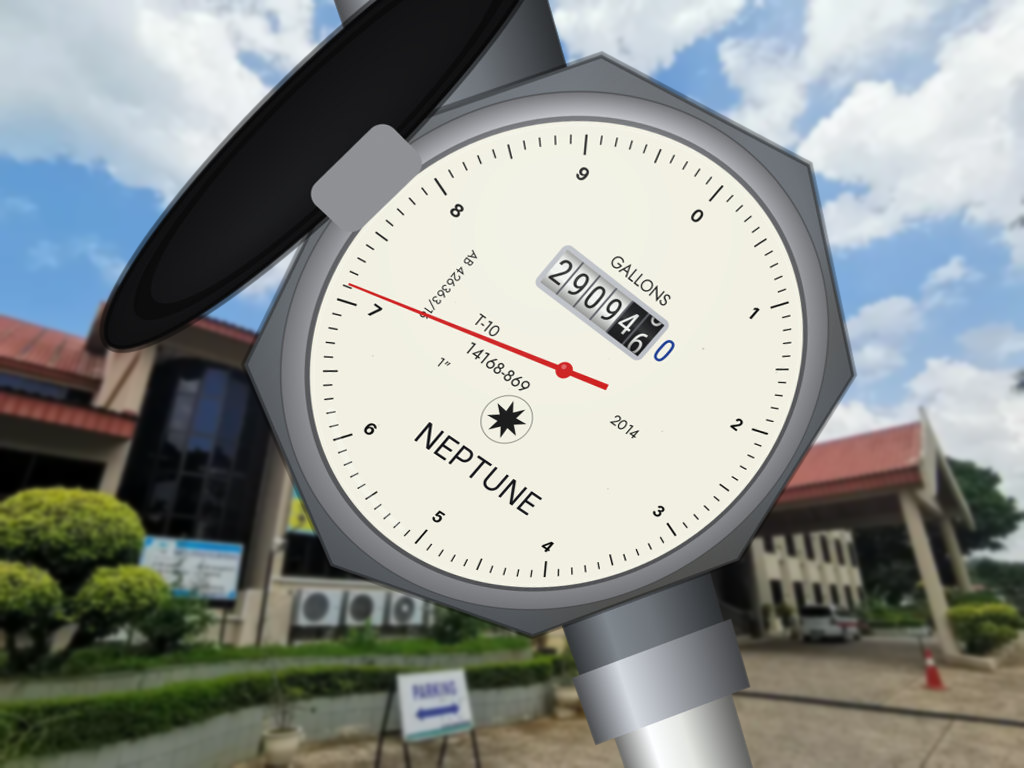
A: 2909457.1 gal
